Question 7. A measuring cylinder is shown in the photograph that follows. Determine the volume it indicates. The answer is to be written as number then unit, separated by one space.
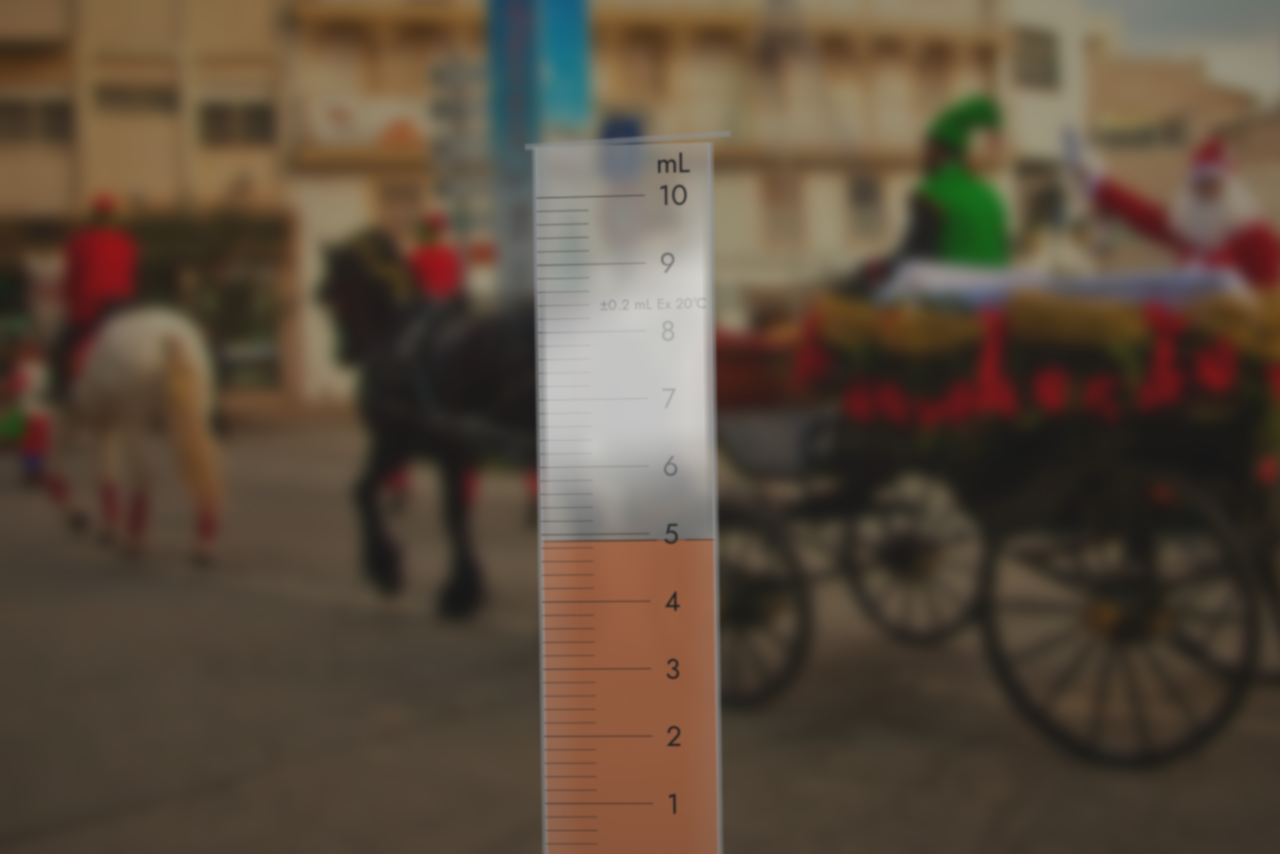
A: 4.9 mL
